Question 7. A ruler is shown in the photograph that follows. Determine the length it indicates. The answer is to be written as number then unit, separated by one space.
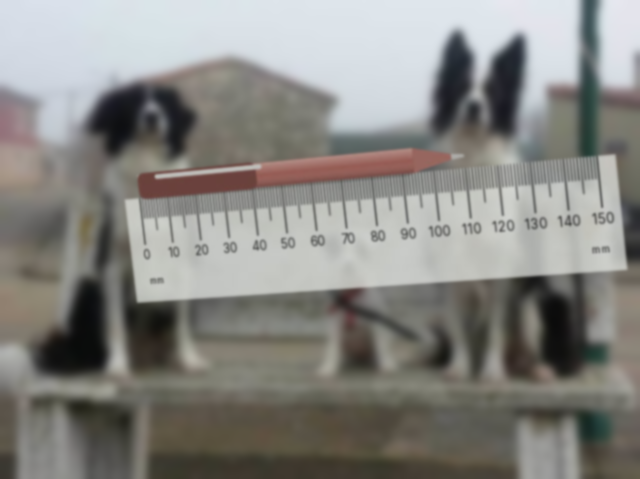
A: 110 mm
